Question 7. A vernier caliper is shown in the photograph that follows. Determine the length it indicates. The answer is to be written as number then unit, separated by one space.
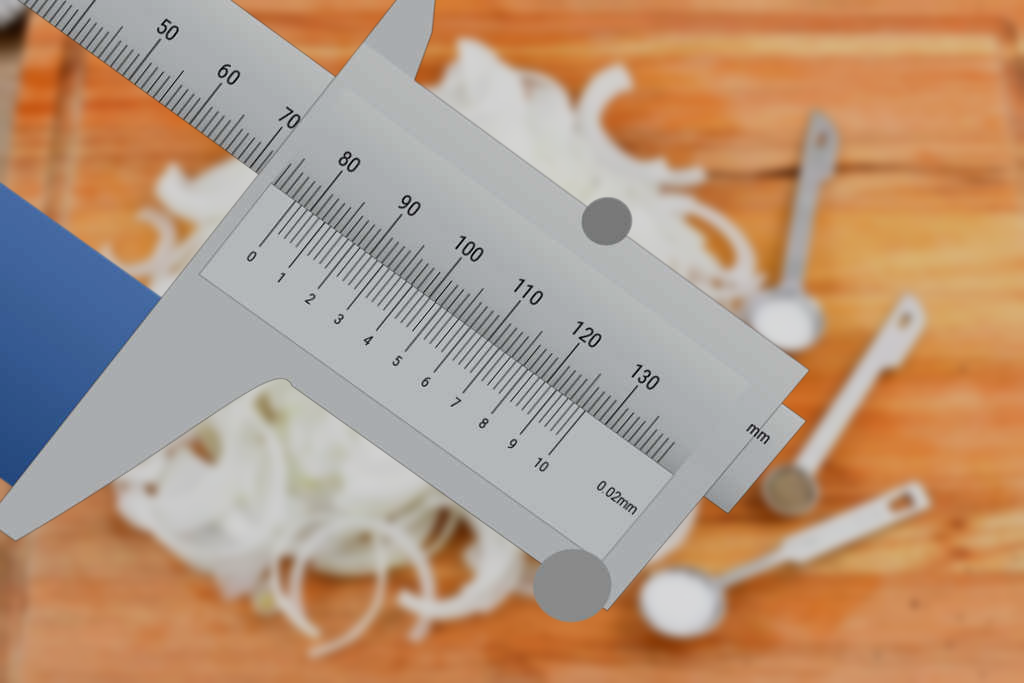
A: 77.6 mm
